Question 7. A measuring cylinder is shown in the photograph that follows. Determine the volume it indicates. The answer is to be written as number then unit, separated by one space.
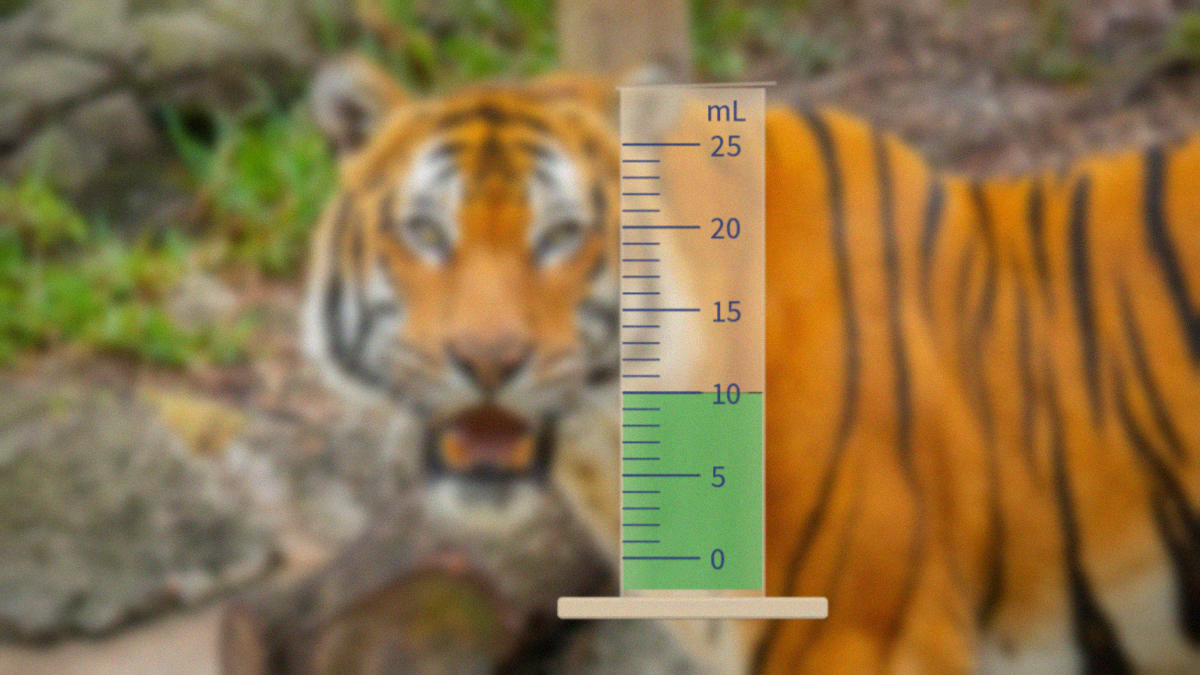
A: 10 mL
